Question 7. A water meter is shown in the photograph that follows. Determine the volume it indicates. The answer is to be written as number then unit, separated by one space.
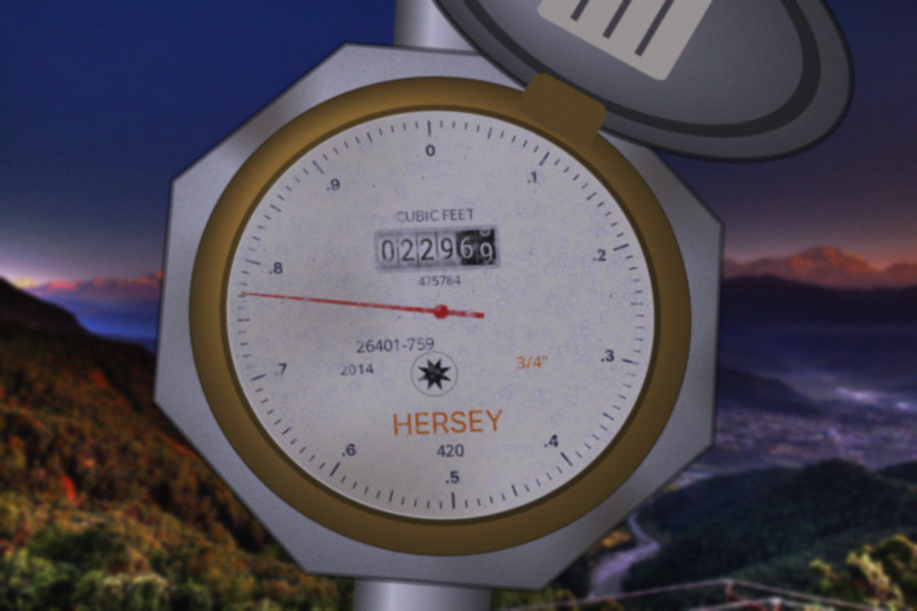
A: 22968.77 ft³
